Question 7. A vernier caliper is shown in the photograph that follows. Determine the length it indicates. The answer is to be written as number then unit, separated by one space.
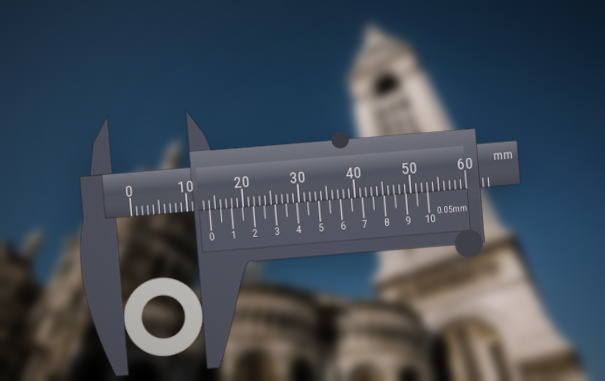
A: 14.0 mm
